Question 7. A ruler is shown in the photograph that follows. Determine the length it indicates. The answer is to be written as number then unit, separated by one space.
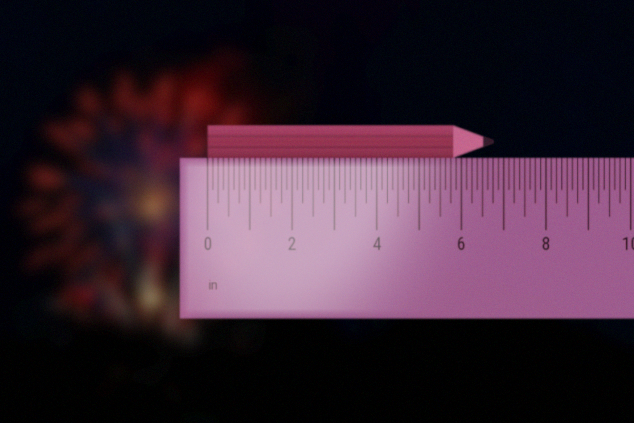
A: 6.75 in
